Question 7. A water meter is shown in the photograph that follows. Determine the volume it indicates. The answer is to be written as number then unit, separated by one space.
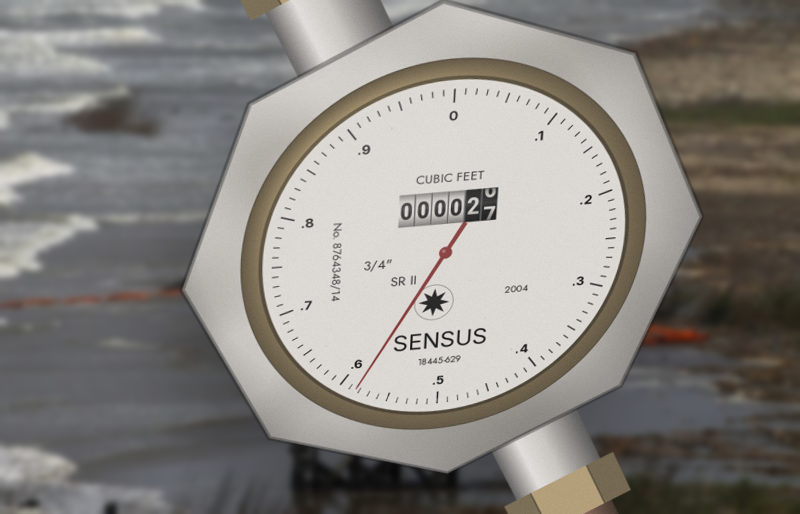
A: 26.58 ft³
